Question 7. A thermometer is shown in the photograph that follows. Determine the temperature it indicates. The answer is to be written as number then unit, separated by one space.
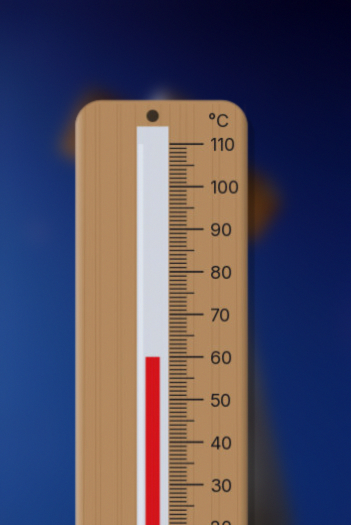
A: 60 °C
